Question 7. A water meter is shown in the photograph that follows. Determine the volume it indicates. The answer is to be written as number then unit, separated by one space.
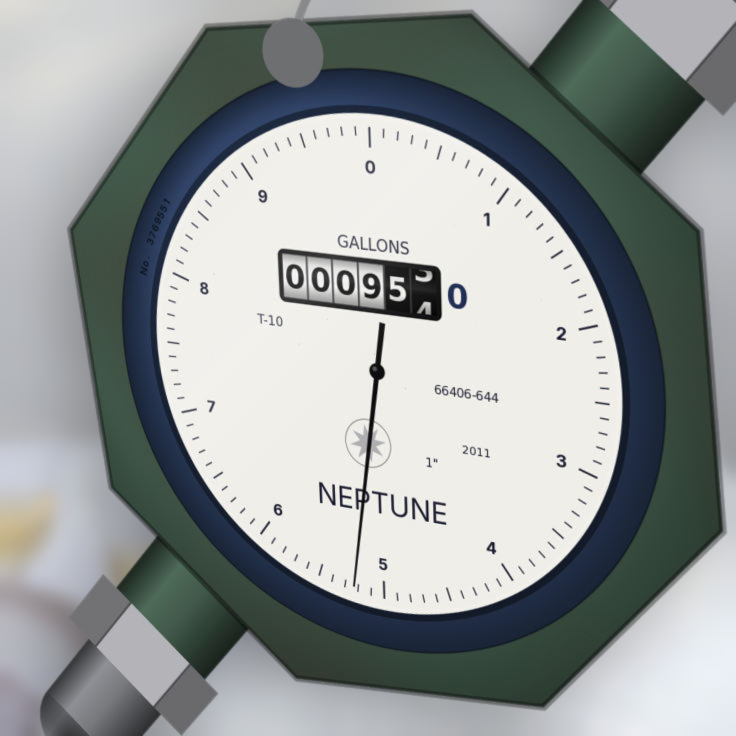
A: 9535.2 gal
